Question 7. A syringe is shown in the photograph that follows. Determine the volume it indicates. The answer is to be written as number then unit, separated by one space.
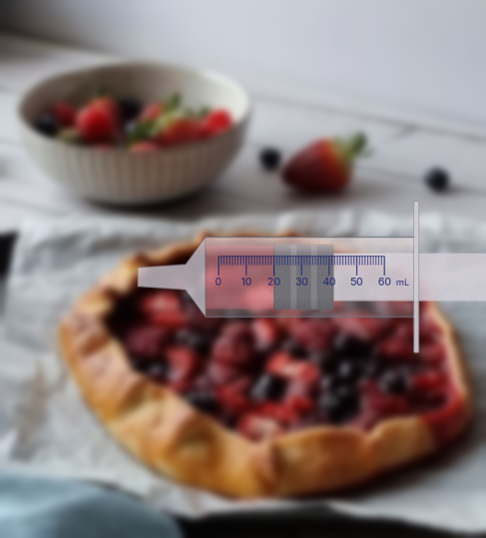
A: 20 mL
